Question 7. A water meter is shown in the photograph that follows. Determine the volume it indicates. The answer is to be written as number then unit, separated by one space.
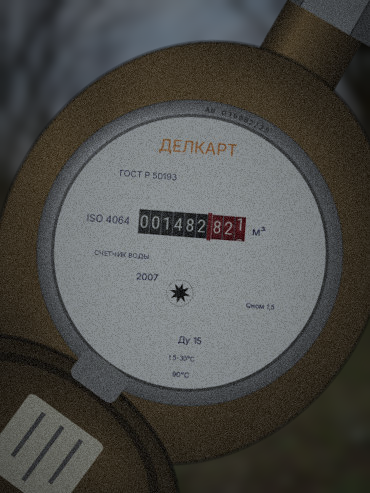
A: 1482.821 m³
